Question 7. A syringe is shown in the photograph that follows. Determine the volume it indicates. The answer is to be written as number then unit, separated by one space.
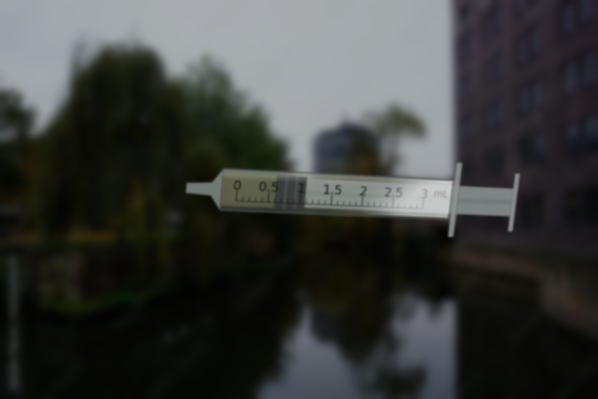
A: 0.6 mL
